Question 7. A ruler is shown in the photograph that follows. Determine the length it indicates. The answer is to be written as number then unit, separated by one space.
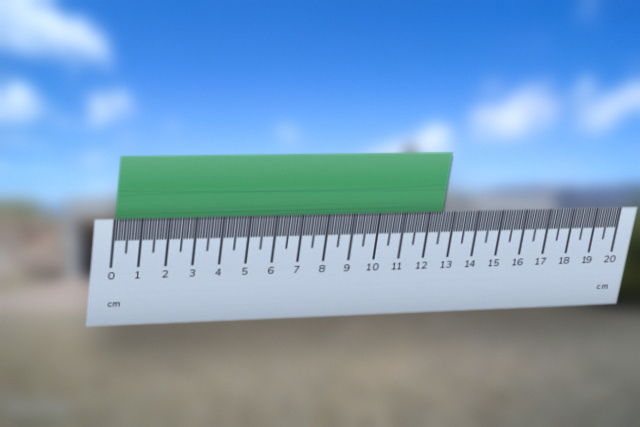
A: 12.5 cm
